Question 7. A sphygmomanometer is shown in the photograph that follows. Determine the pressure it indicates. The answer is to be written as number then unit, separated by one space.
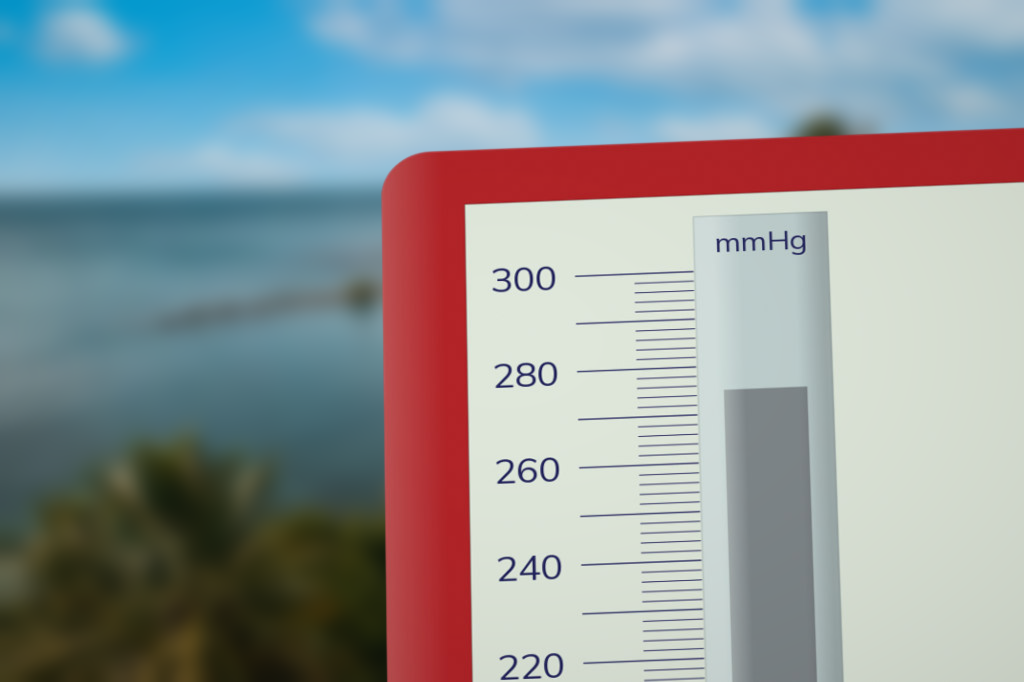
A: 275 mmHg
